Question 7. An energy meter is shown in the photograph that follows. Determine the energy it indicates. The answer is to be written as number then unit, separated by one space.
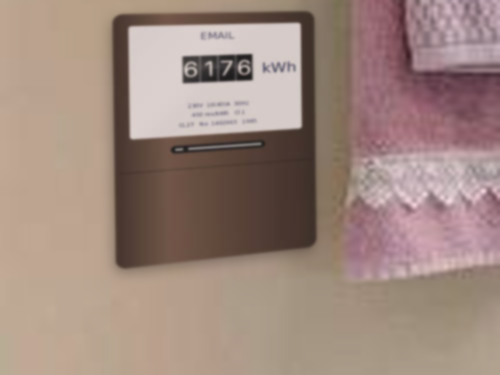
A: 6176 kWh
